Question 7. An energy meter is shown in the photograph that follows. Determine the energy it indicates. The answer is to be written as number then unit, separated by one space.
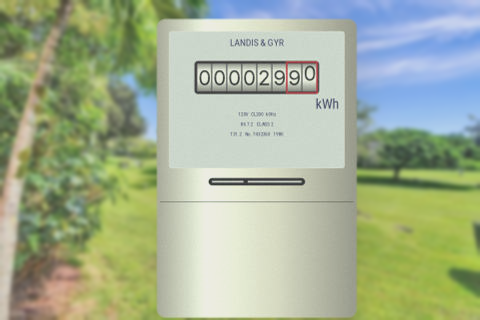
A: 29.90 kWh
